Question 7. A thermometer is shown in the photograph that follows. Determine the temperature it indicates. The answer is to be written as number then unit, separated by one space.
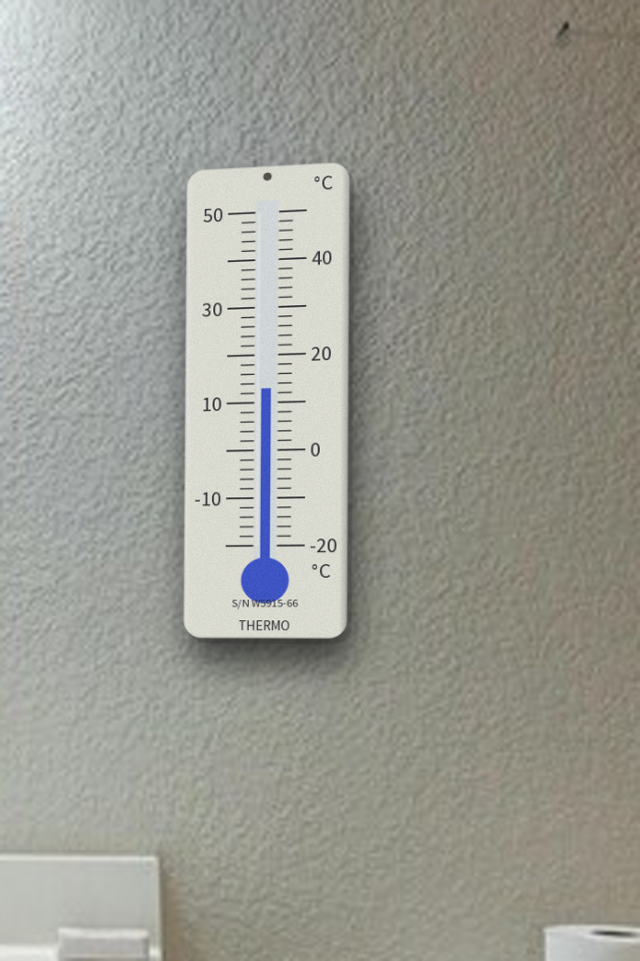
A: 13 °C
